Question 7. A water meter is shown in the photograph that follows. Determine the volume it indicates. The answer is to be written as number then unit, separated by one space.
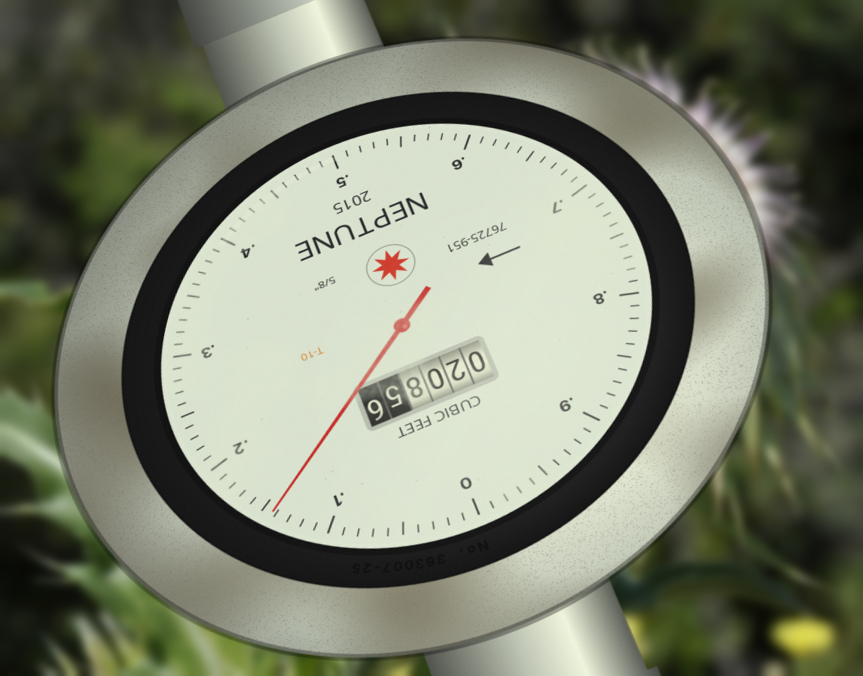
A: 20856.14 ft³
